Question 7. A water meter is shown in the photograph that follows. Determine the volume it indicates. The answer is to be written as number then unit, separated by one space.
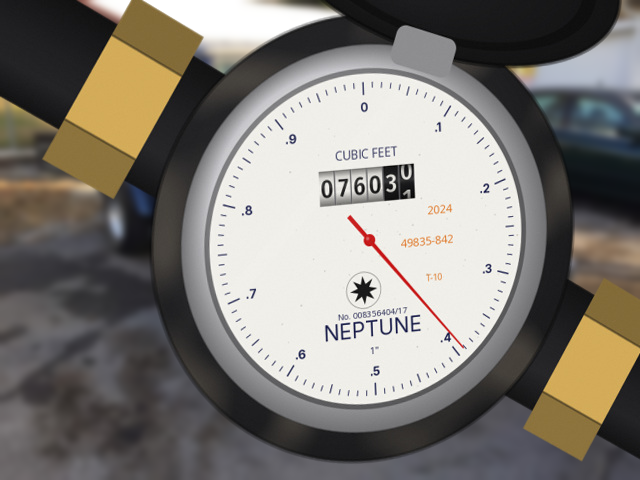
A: 76030.39 ft³
